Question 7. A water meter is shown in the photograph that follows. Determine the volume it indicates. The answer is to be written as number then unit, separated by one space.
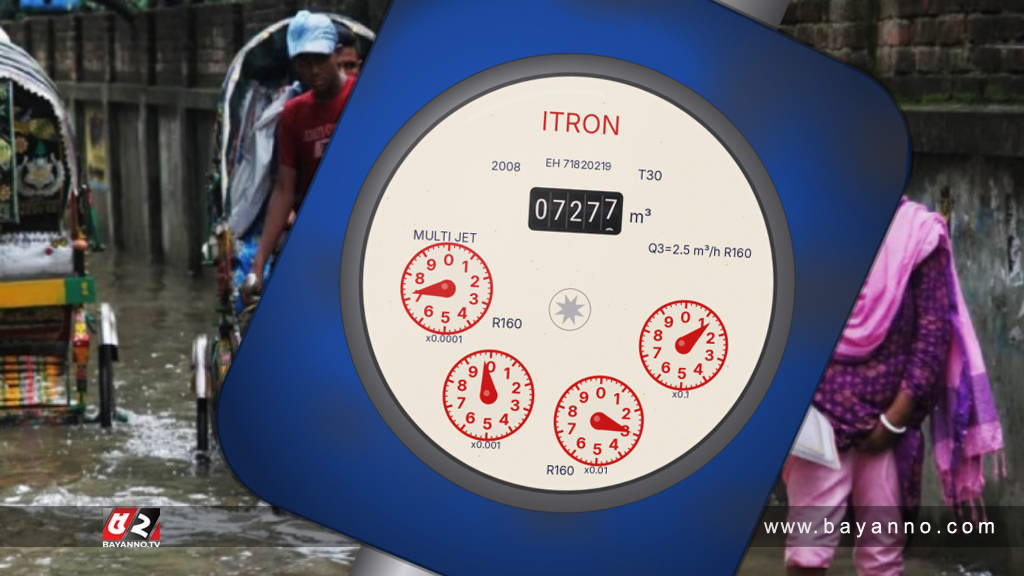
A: 7277.1297 m³
